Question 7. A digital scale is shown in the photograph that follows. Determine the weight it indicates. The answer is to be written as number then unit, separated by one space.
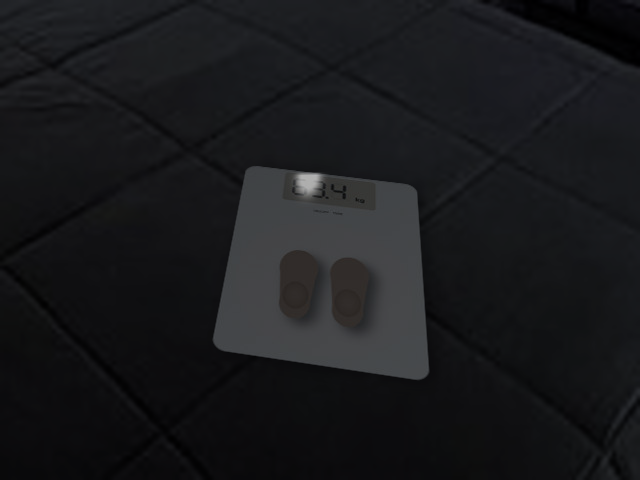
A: 63.4 kg
